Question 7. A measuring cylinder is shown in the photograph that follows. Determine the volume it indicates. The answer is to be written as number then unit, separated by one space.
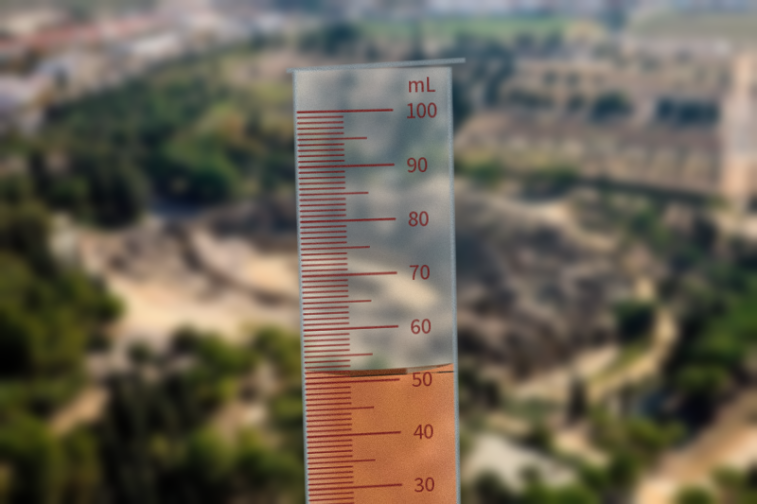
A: 51 mL
